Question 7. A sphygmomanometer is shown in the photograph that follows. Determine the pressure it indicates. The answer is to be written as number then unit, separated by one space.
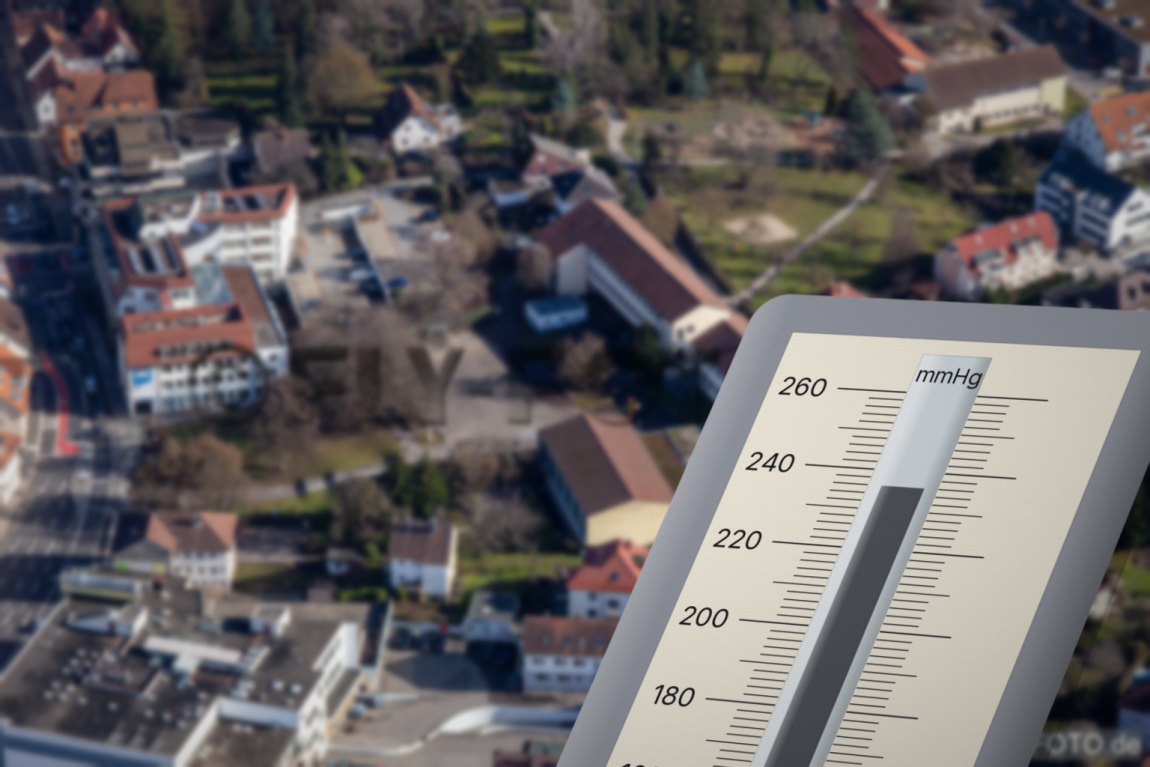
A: 236 mmHg
